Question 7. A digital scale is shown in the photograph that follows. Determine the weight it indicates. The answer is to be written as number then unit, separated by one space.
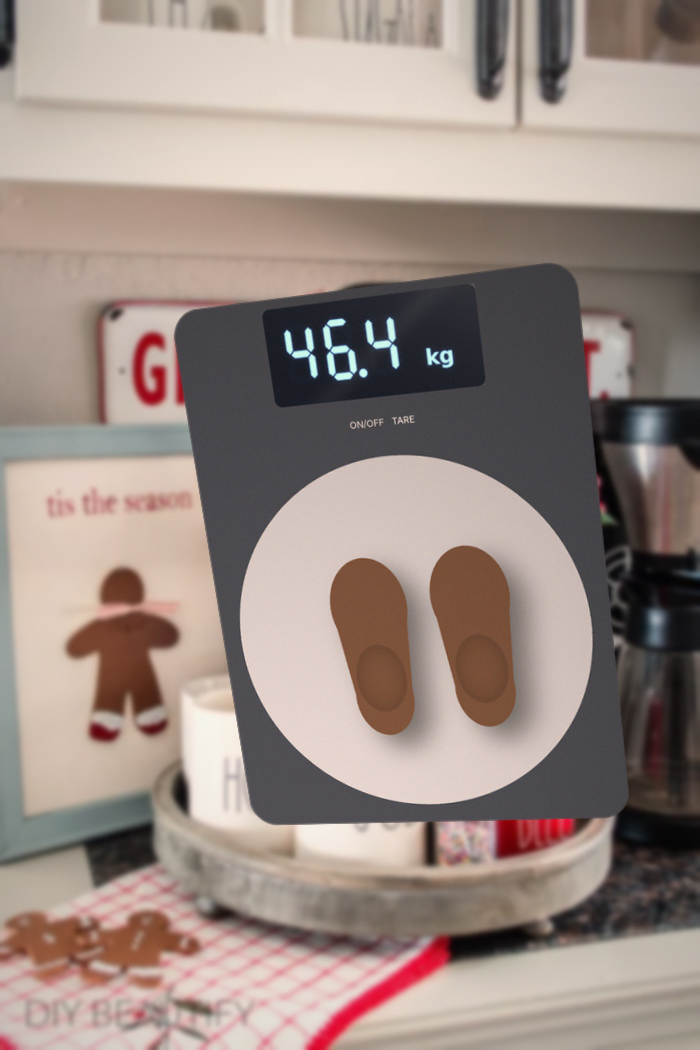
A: 46.4 kg
